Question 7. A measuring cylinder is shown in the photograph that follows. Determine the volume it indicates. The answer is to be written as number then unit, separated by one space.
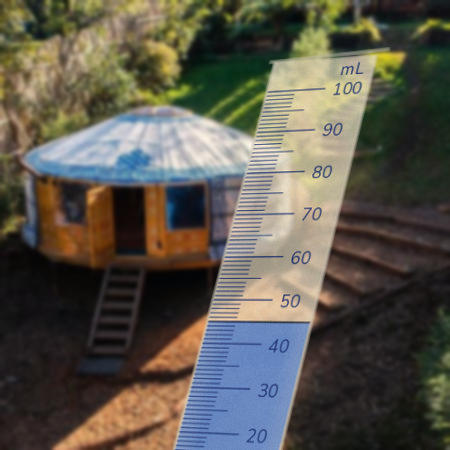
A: 45 mL
